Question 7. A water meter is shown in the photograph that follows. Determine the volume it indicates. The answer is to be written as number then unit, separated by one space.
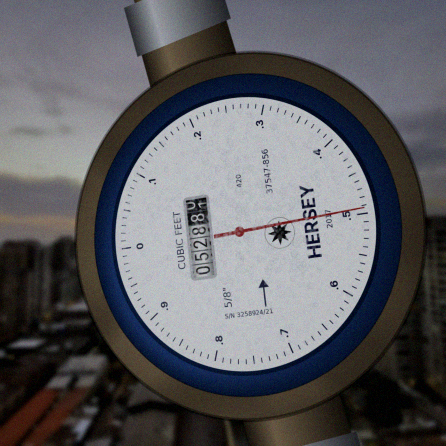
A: 52880.49 ft³
